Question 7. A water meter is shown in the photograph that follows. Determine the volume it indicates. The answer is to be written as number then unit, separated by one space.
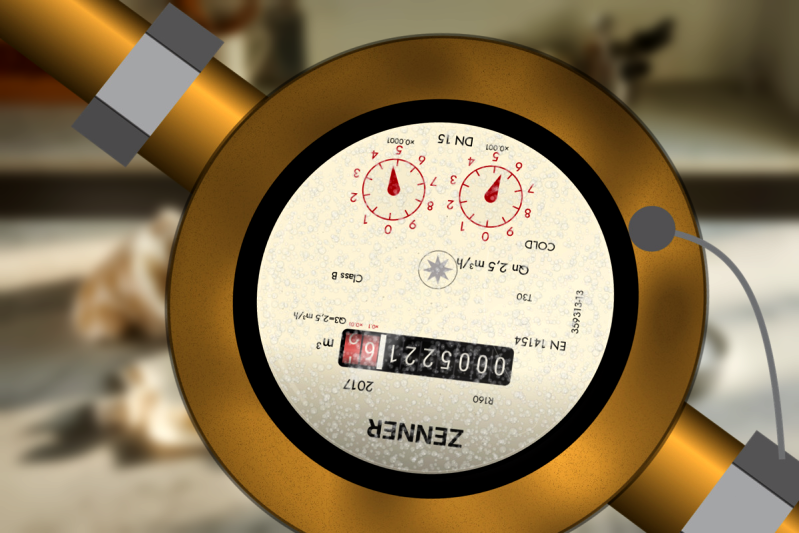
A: 5221.6154 m³
